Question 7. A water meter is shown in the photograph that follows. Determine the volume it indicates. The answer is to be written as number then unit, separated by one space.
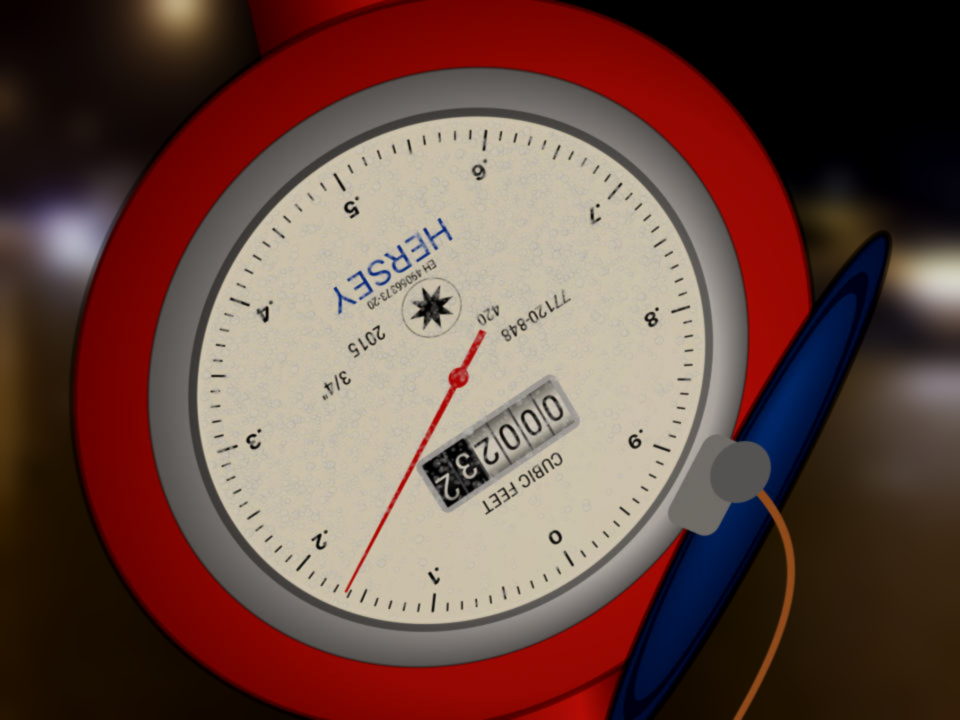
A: 232.16 ft³
